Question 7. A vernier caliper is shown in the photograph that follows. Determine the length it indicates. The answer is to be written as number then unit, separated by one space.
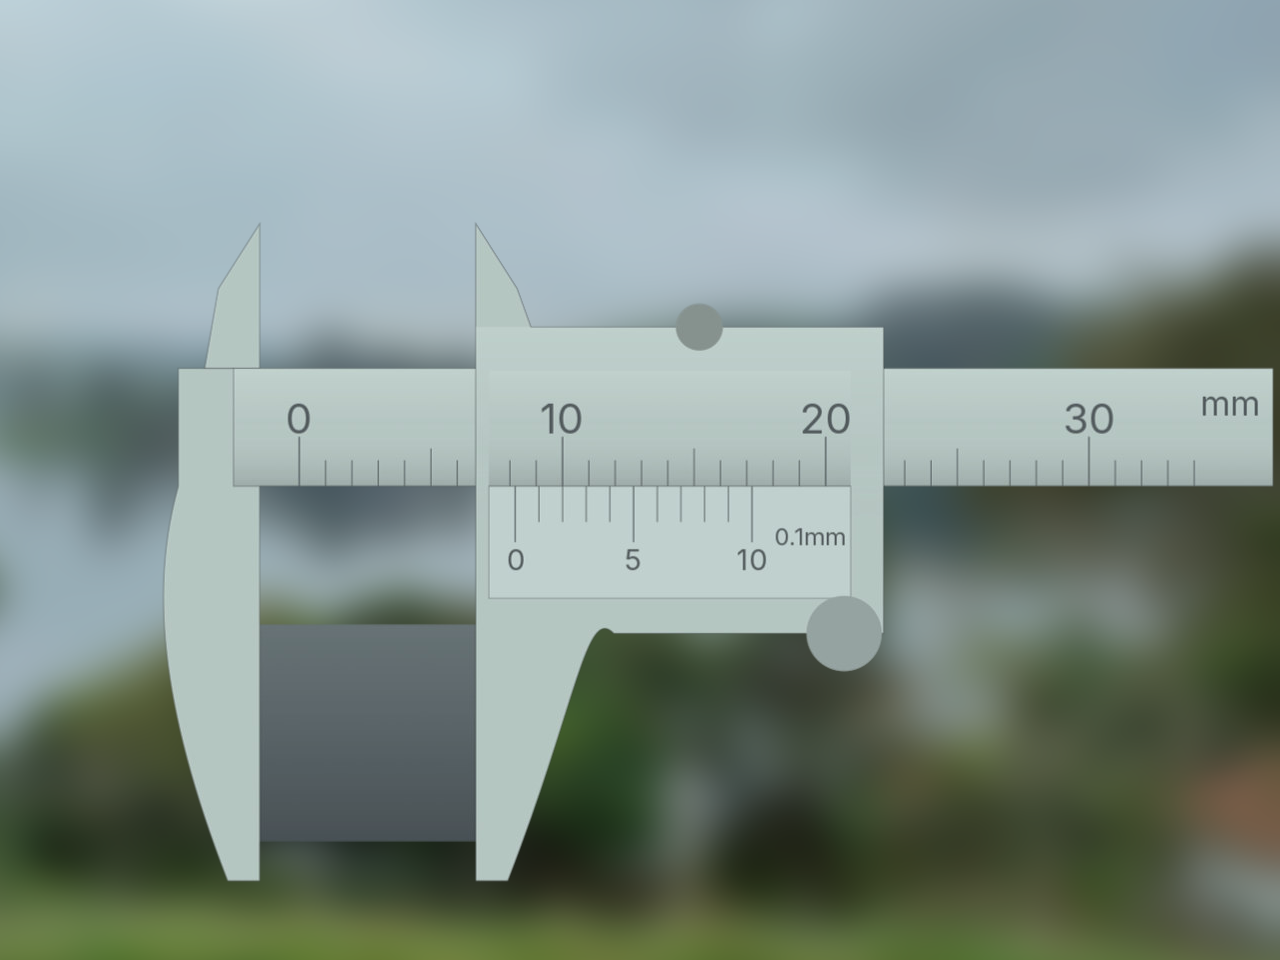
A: 8.2 mm
